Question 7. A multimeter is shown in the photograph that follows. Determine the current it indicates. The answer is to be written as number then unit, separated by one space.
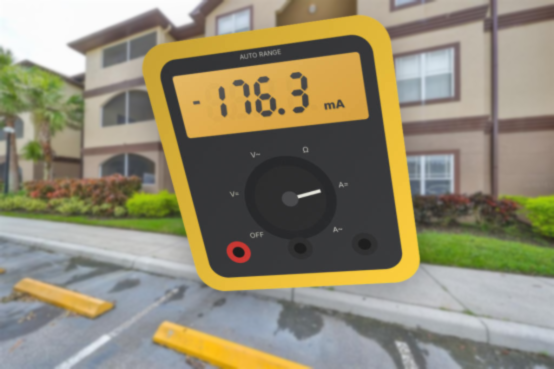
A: -176.3 mA
